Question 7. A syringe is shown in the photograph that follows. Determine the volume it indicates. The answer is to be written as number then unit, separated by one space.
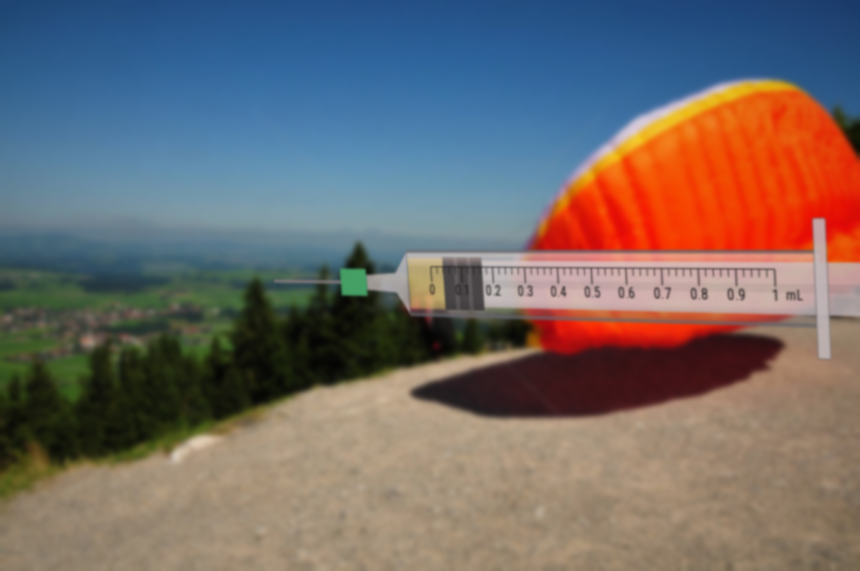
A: 0.04 mL
